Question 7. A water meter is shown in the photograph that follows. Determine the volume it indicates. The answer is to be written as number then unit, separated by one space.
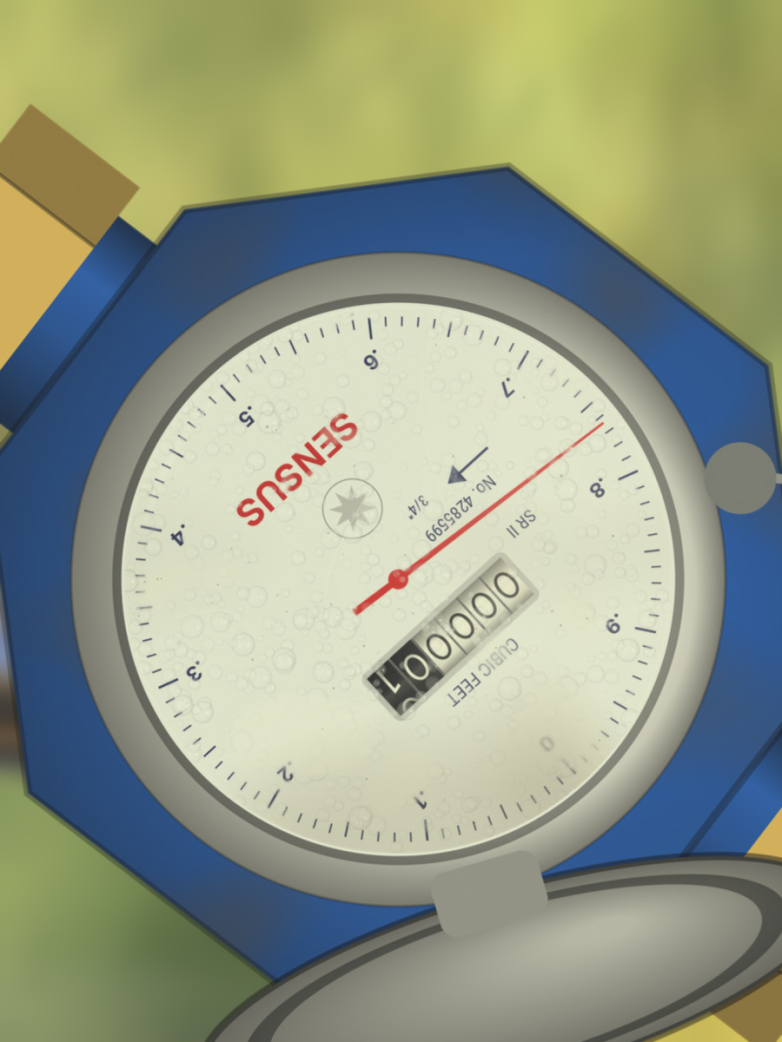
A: 0.76 ft³
